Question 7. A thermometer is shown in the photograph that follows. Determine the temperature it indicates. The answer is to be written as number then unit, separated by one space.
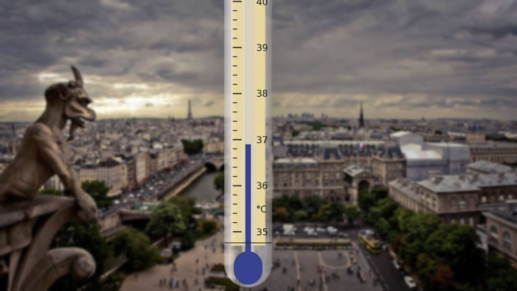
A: 36.9 °C
